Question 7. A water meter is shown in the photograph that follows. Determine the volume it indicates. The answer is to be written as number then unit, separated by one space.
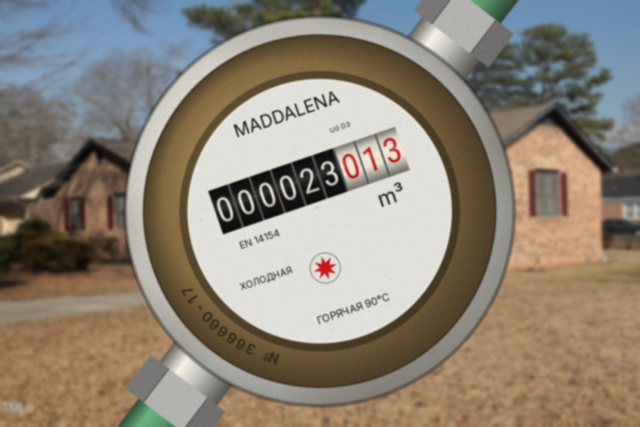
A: 23.013 m³
